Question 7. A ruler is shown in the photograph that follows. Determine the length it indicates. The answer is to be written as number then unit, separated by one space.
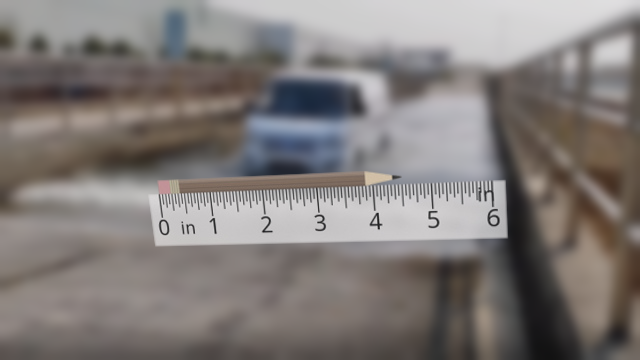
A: 4.5 in
